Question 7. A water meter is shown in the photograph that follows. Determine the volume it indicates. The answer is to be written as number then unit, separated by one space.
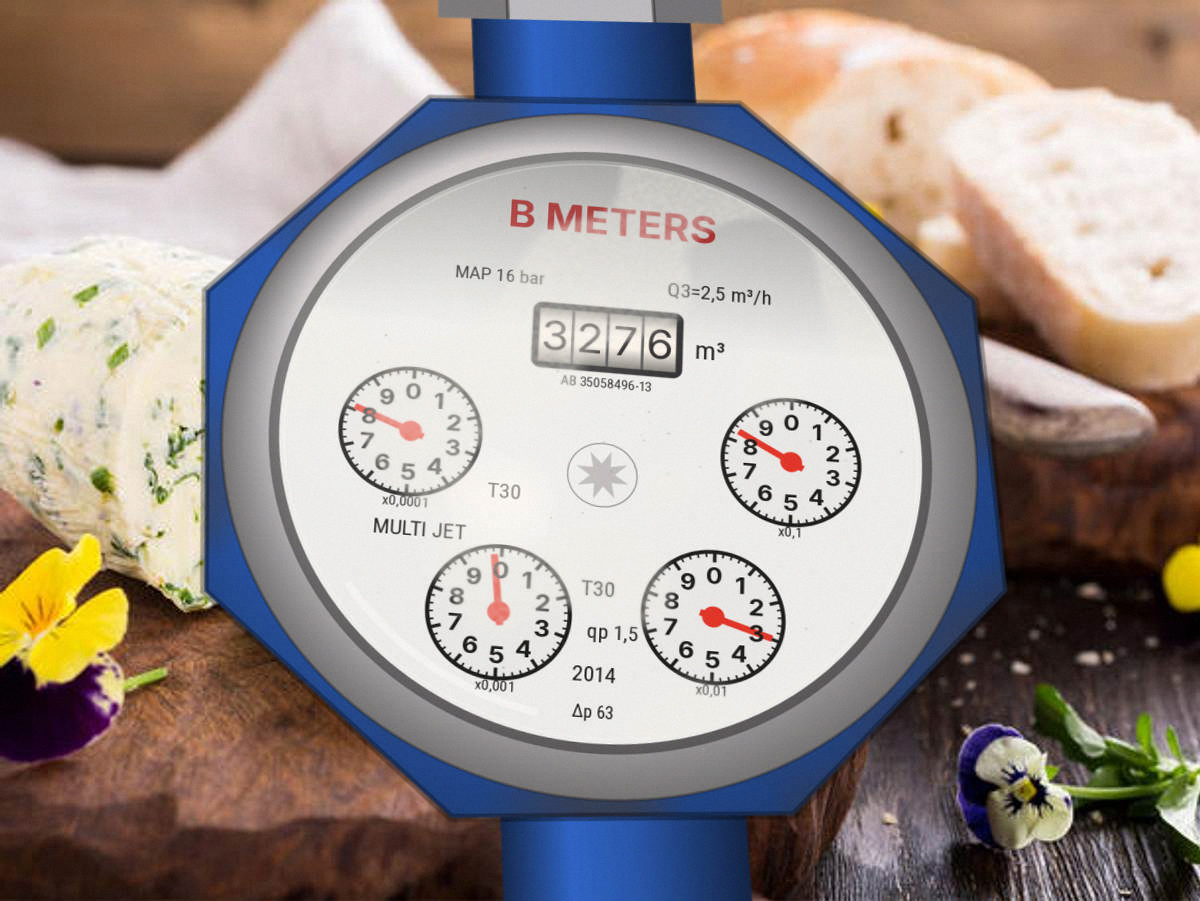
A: 3276.8298 m³
